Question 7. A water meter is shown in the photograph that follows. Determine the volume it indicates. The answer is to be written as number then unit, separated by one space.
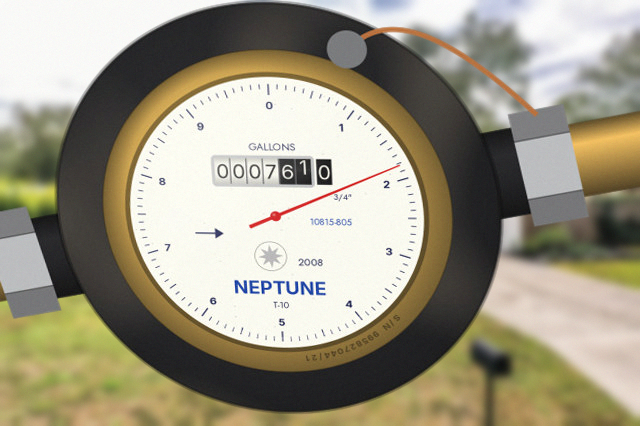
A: 7611.8 gal
